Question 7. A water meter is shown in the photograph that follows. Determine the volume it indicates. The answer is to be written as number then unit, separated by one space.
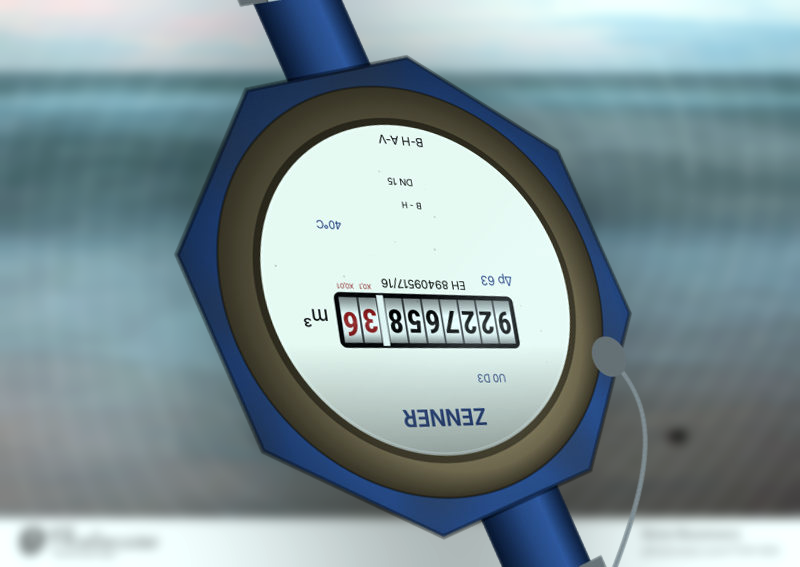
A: 9227658.36 m³
